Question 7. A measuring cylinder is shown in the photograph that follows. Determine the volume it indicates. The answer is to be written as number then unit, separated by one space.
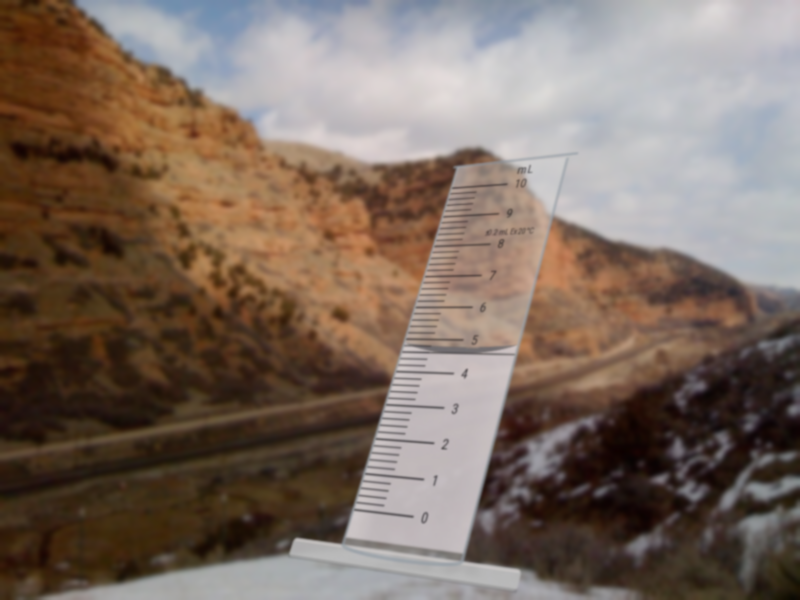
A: 4.6 mL
